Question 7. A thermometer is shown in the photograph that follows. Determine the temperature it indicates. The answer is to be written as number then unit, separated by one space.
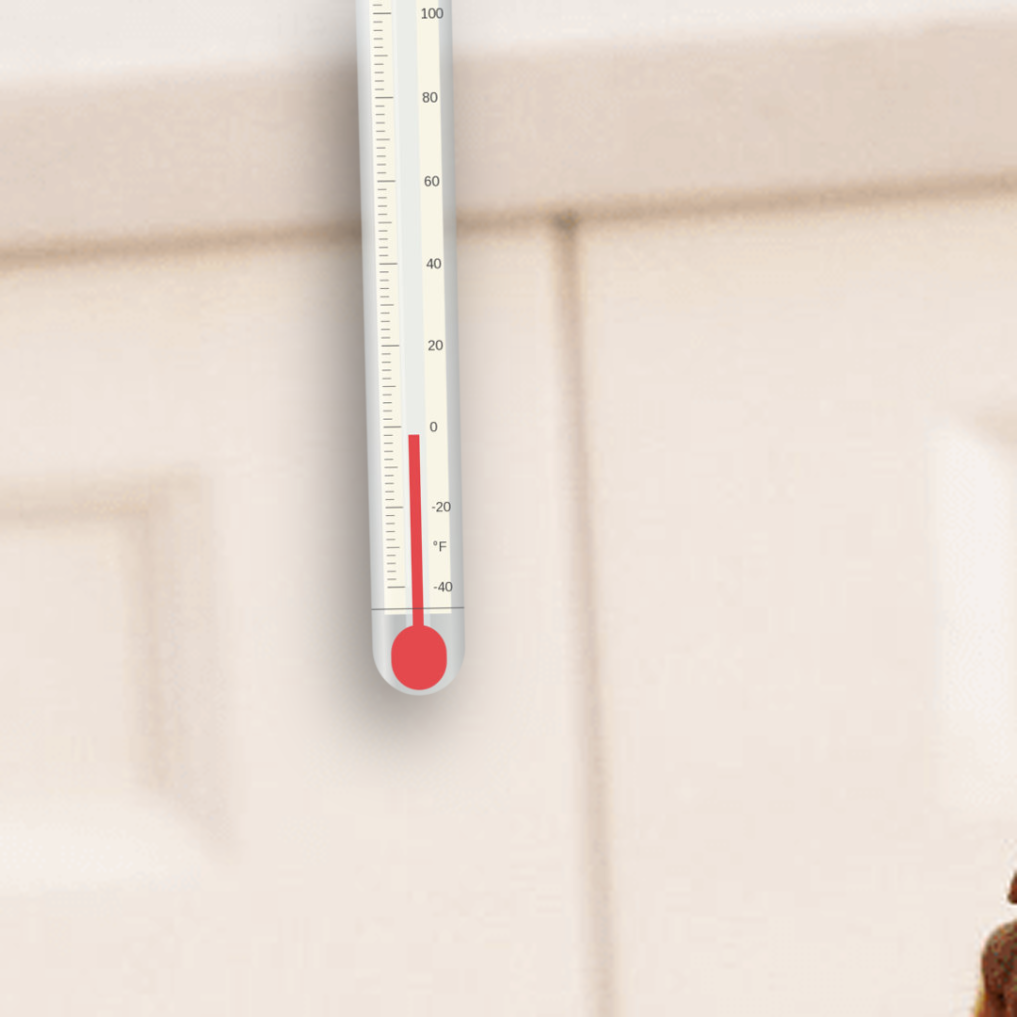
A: -2 °F
